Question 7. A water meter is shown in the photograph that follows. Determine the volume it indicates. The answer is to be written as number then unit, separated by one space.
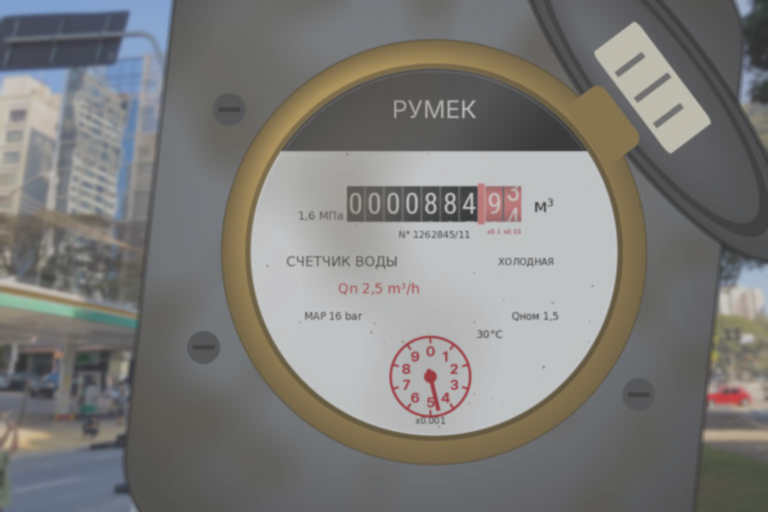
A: 884.934 m³
